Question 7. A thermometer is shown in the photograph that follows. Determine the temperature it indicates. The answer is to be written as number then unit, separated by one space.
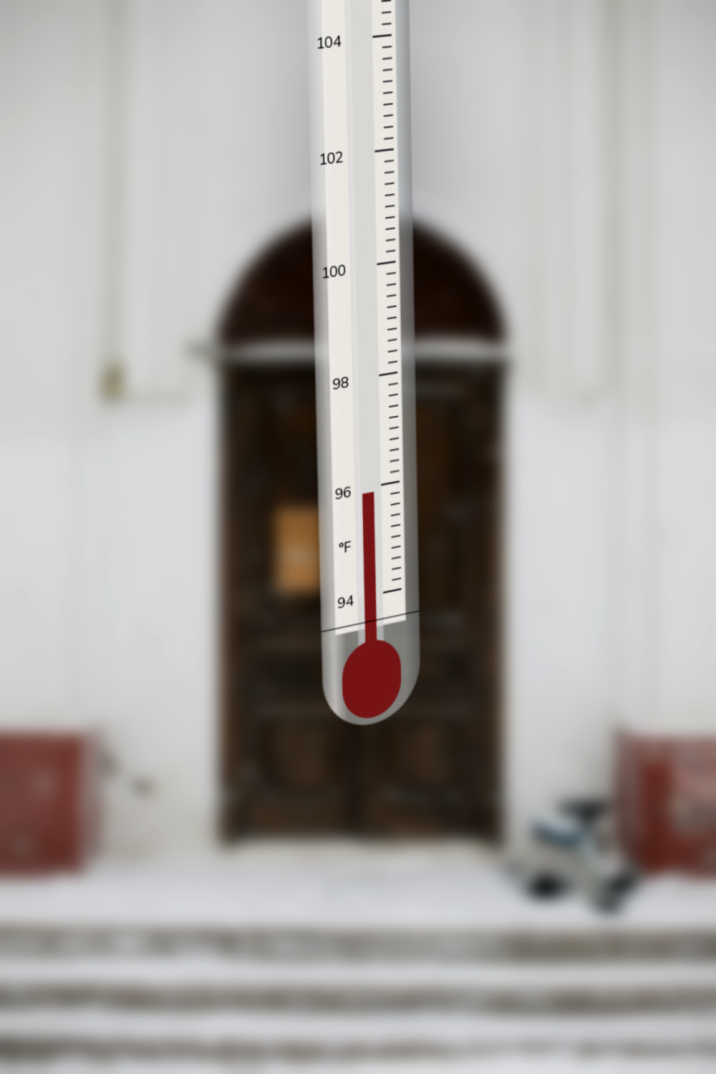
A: 95.9 °F
